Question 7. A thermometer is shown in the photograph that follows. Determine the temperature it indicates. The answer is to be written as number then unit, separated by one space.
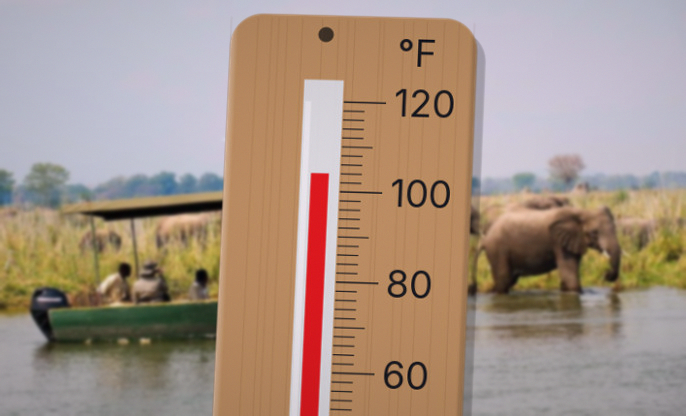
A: 104 °F
